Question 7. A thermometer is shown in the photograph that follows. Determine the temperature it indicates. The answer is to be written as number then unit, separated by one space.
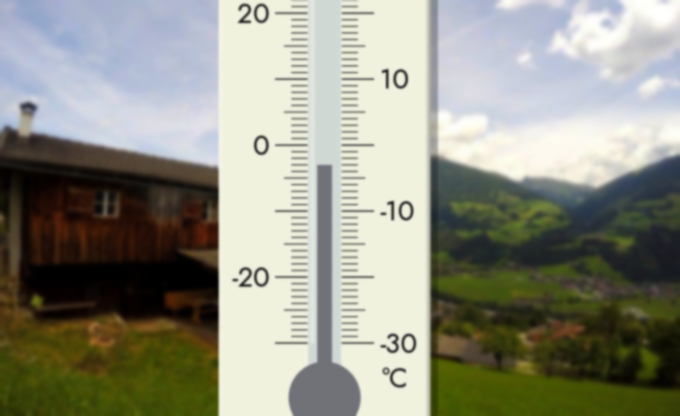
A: -3 °C
